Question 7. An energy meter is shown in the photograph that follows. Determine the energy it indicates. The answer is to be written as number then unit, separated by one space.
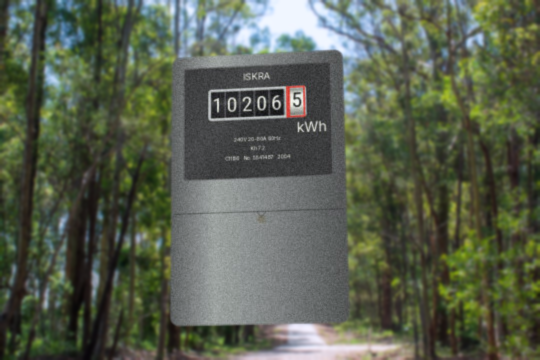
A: 10206.5 kWh
